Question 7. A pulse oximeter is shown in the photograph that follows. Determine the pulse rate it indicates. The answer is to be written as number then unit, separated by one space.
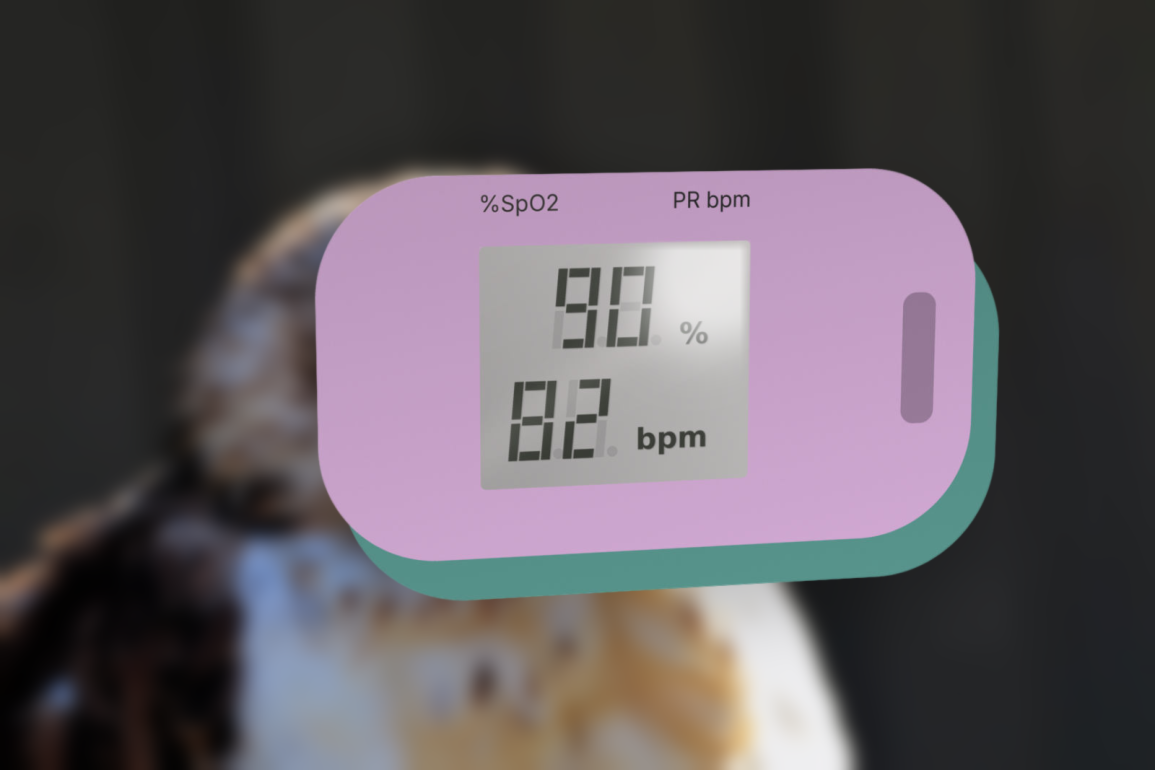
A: 82 bpm
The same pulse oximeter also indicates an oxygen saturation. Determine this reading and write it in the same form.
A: 90 %
